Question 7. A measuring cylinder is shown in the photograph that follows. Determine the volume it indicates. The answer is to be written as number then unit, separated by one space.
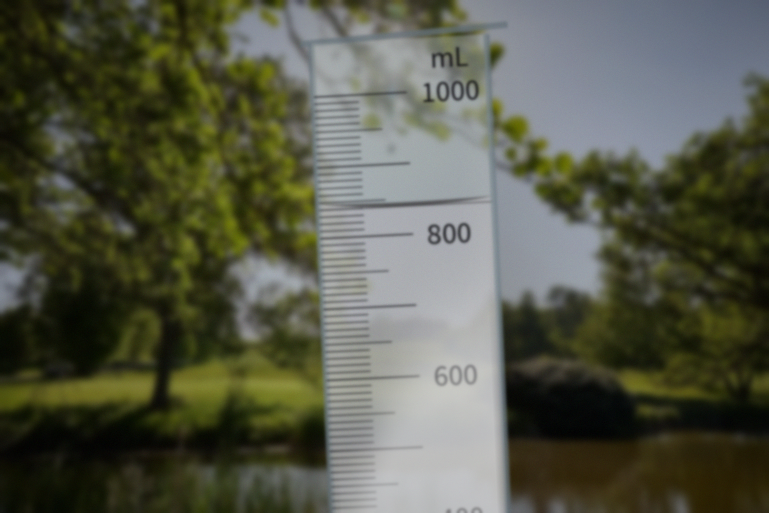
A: 840 mL
